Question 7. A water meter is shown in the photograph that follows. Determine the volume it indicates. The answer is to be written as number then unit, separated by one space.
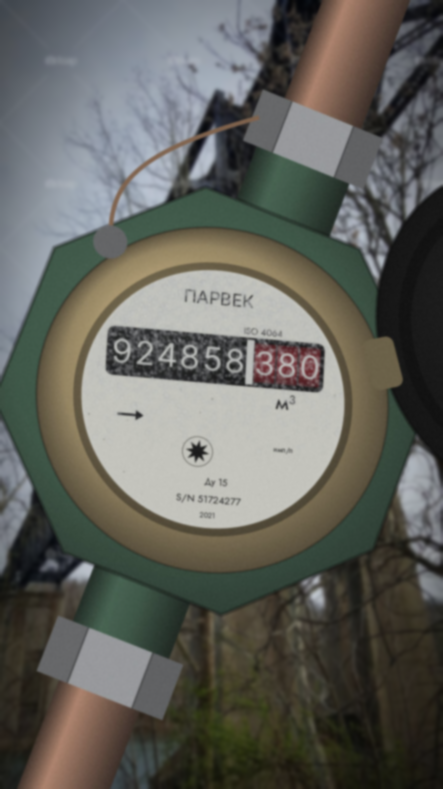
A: 924858.380 m³
